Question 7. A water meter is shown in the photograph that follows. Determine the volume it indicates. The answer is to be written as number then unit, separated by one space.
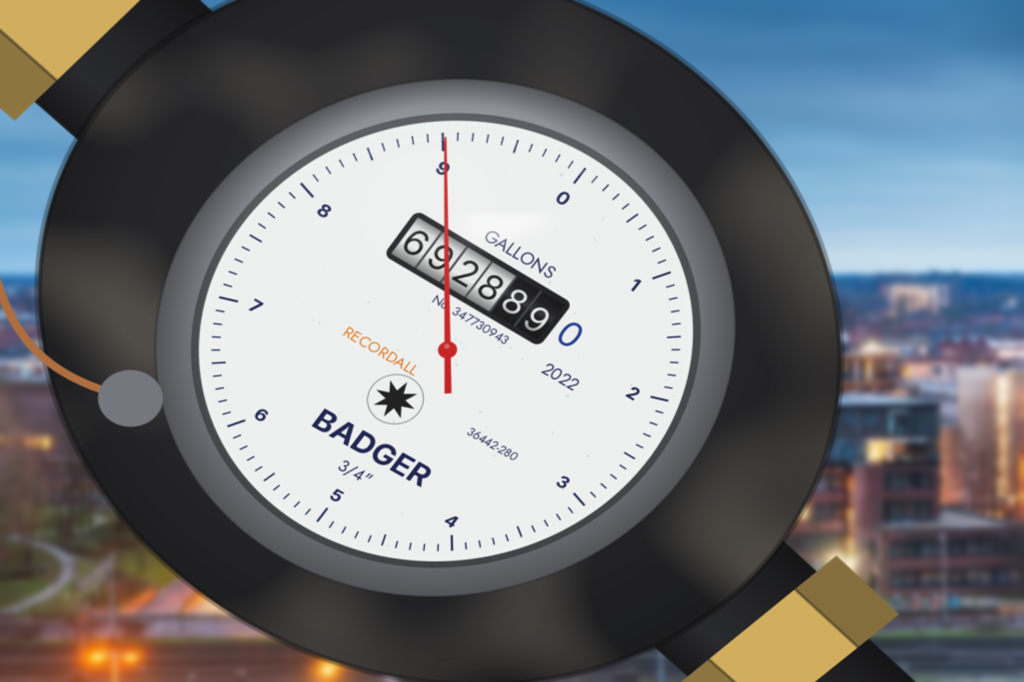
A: 6928889.0 gal
